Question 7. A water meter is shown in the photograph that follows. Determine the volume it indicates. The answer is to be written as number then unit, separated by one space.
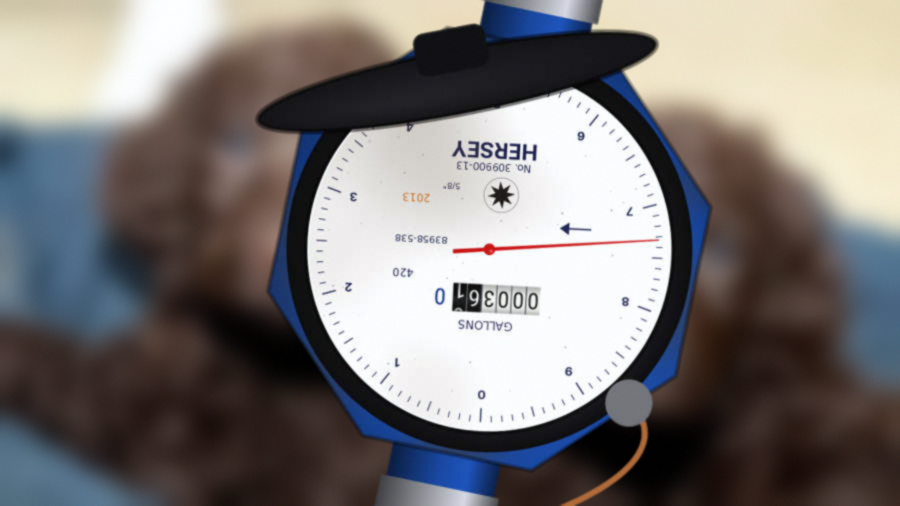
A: 3607.3 gal
